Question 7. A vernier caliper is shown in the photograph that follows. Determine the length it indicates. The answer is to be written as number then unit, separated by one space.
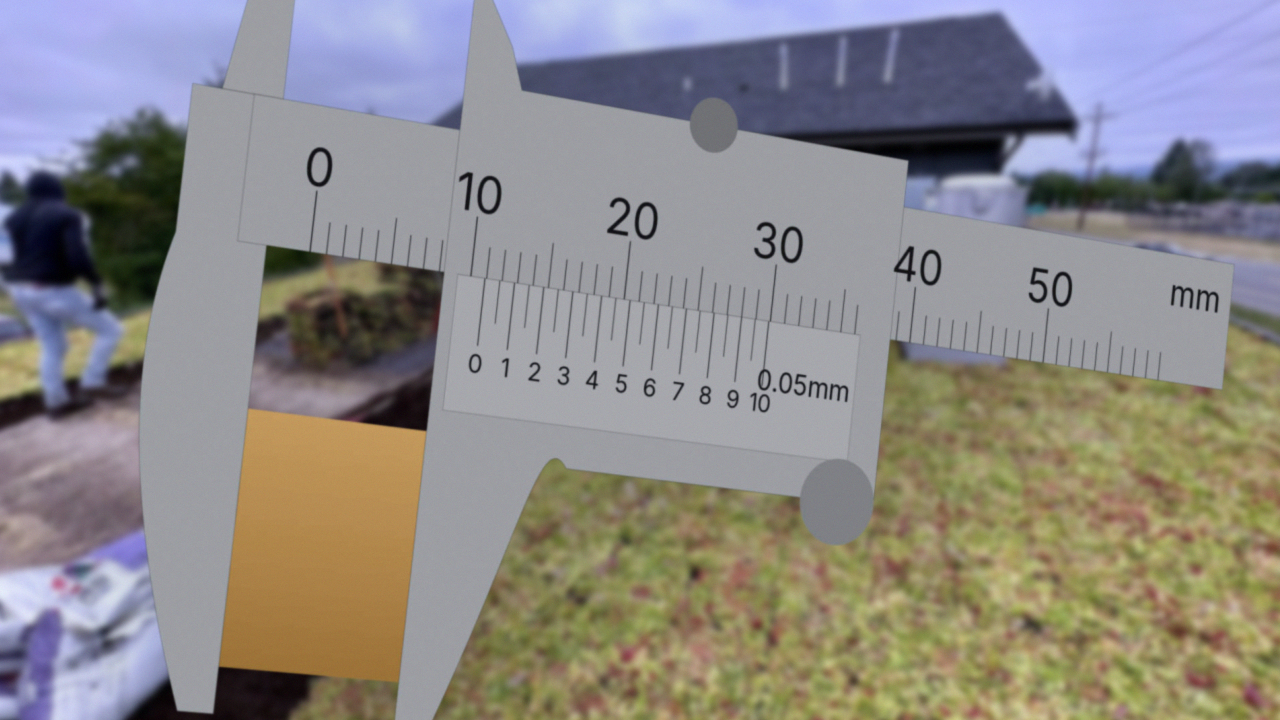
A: 10.9 mm
